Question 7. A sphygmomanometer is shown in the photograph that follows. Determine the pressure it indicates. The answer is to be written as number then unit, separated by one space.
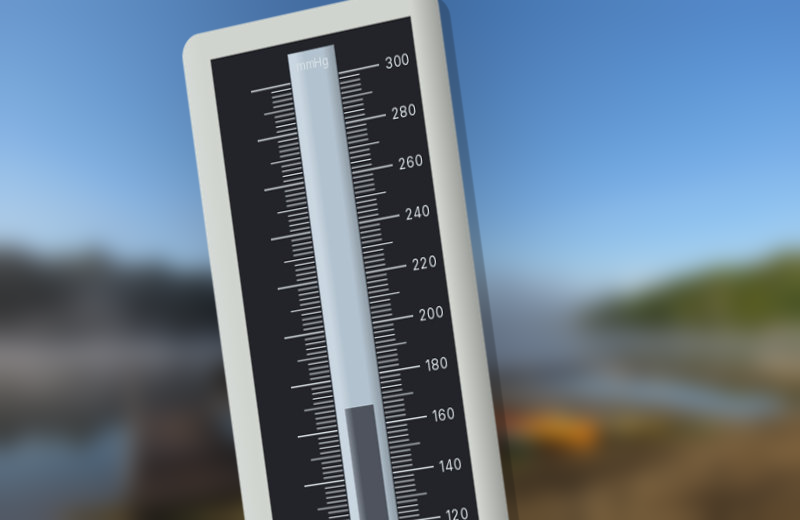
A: 168 mmHg
